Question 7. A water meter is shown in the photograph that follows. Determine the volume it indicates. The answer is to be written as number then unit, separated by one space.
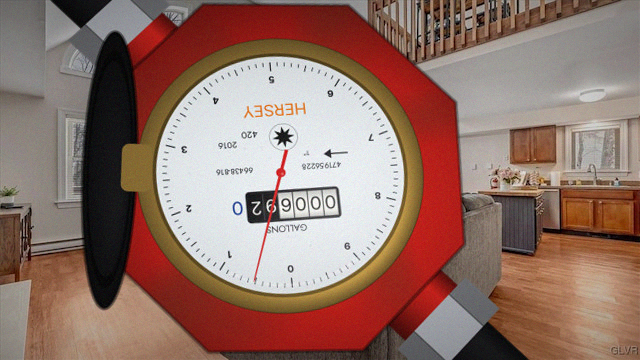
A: 6920.5 gal
